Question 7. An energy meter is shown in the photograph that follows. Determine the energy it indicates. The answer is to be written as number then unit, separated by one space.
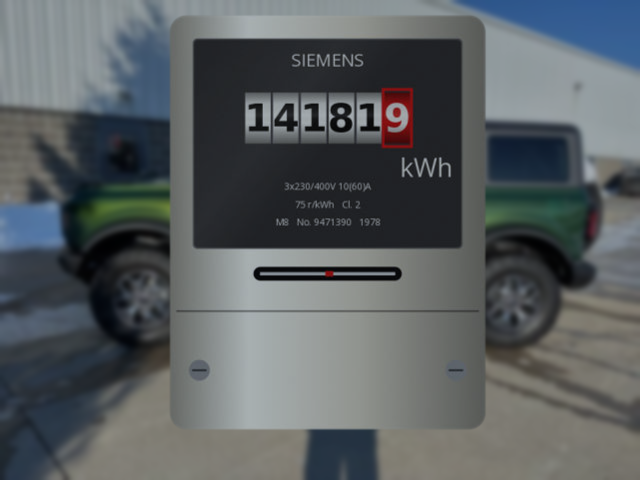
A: 14181.9 kWh
